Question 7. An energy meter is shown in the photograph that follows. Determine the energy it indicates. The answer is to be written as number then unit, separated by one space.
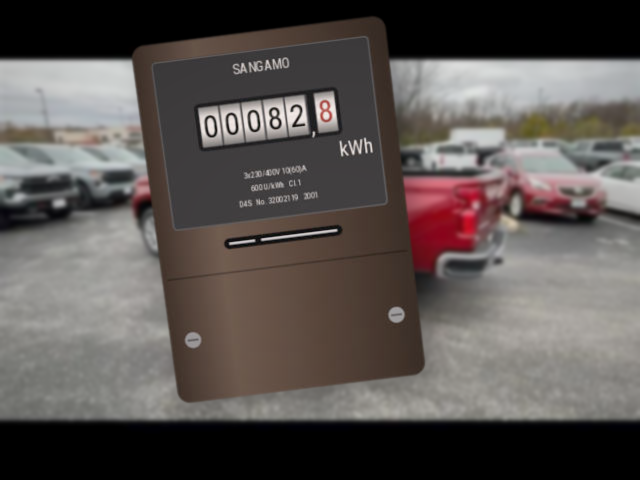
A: 82.8 kWh
